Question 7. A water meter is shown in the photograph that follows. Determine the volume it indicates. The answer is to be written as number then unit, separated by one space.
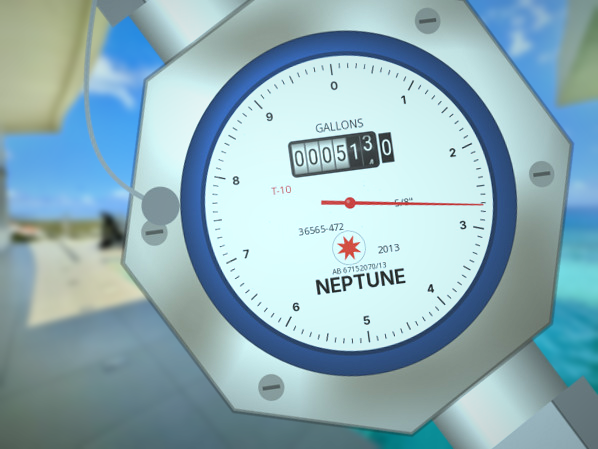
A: 5132.7 gal
